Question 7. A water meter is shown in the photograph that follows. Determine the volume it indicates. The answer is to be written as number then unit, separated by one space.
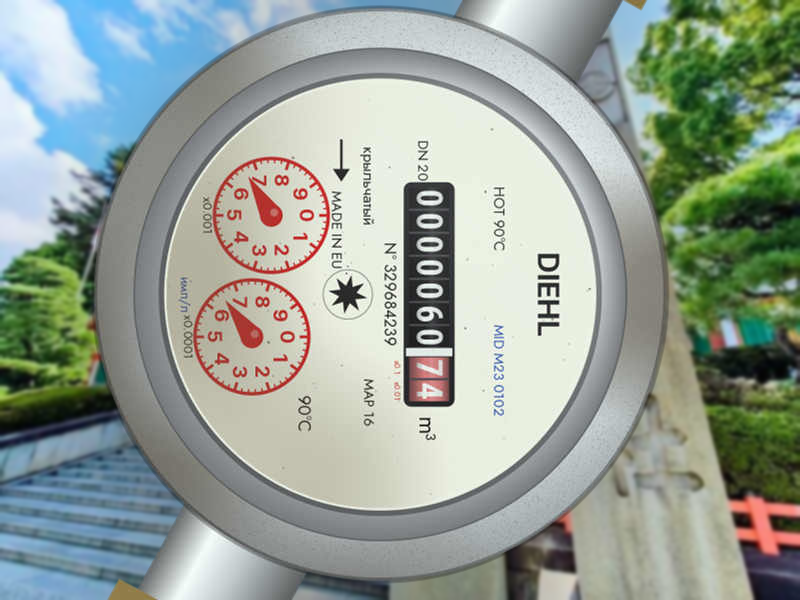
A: 60.7466 m³
